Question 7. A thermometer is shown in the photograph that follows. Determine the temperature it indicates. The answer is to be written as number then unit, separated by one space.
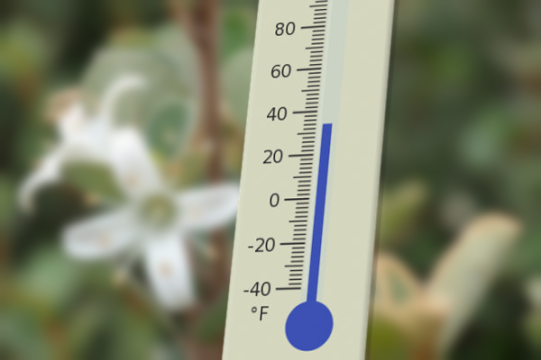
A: 34 °F
